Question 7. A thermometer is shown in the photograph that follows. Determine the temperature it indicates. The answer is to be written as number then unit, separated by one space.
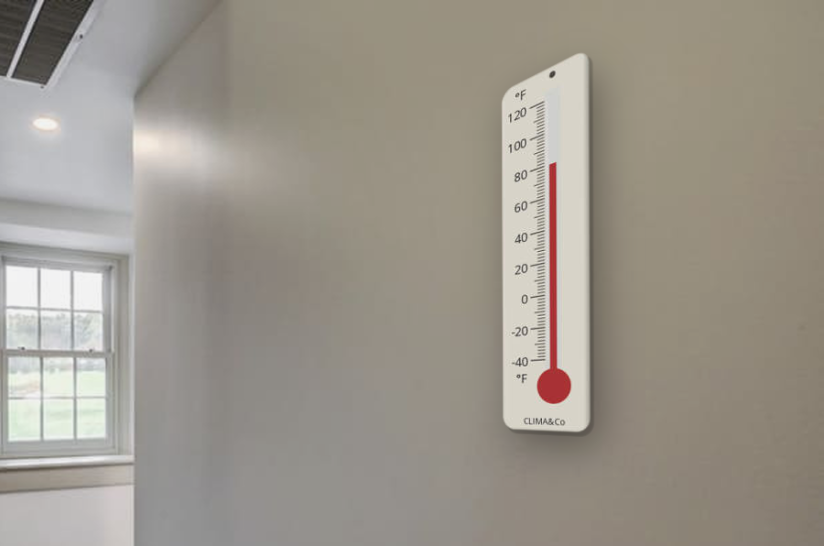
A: 80 °F
